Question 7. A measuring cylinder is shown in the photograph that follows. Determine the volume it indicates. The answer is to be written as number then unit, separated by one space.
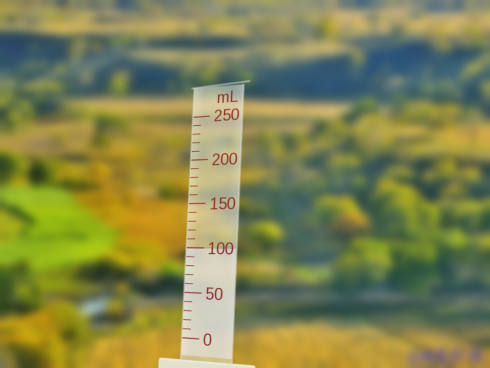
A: 100 mL
